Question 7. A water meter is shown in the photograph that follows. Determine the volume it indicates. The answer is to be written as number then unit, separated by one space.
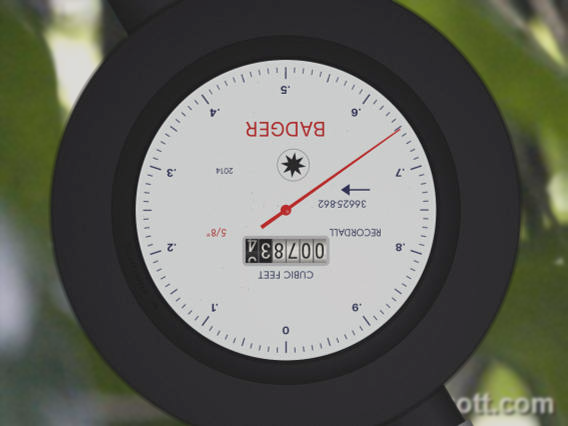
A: 7833.65 ft³
